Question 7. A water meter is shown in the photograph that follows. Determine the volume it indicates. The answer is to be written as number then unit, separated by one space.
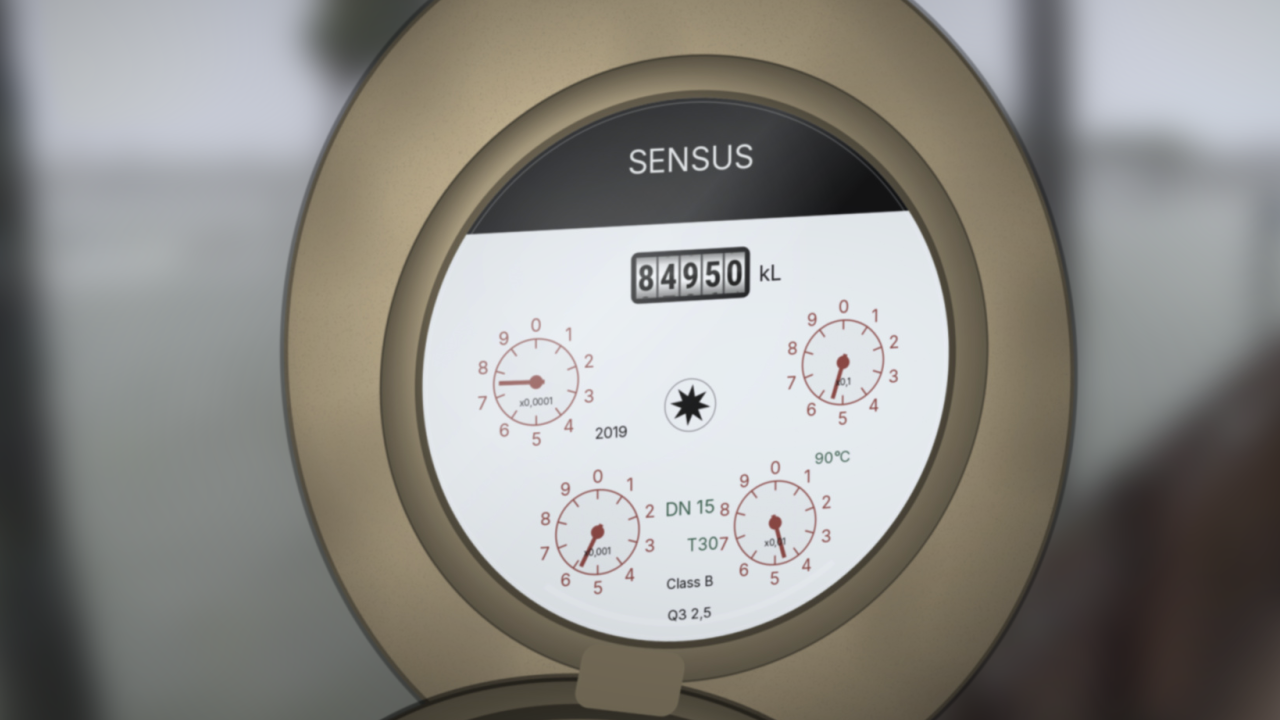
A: 84950.5457 kL
